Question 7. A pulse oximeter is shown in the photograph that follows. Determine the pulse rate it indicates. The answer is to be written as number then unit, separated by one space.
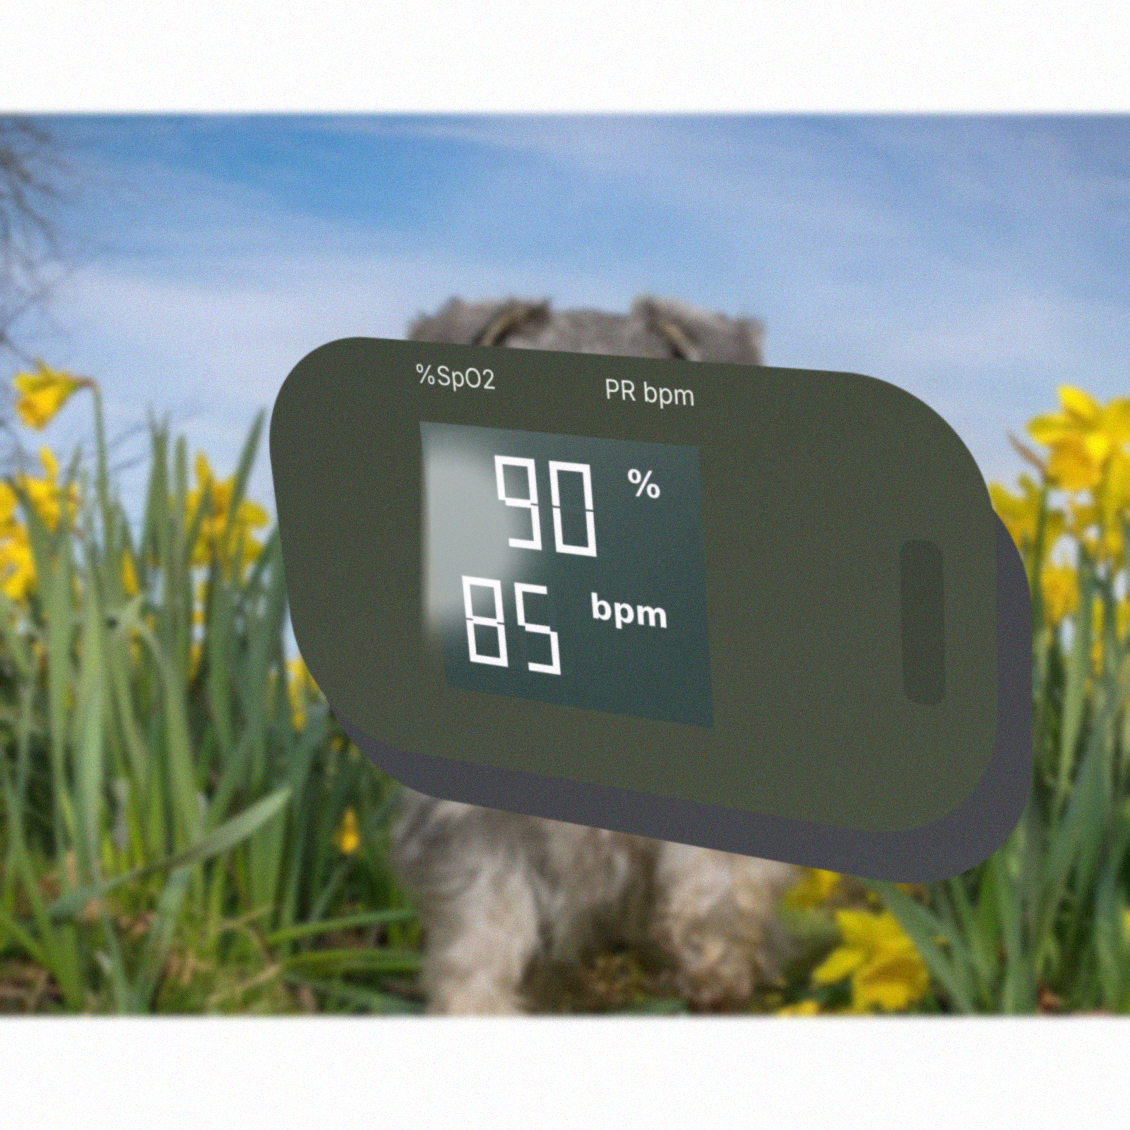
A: 85 bpm
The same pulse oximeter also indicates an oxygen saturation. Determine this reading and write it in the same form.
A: 90 %
